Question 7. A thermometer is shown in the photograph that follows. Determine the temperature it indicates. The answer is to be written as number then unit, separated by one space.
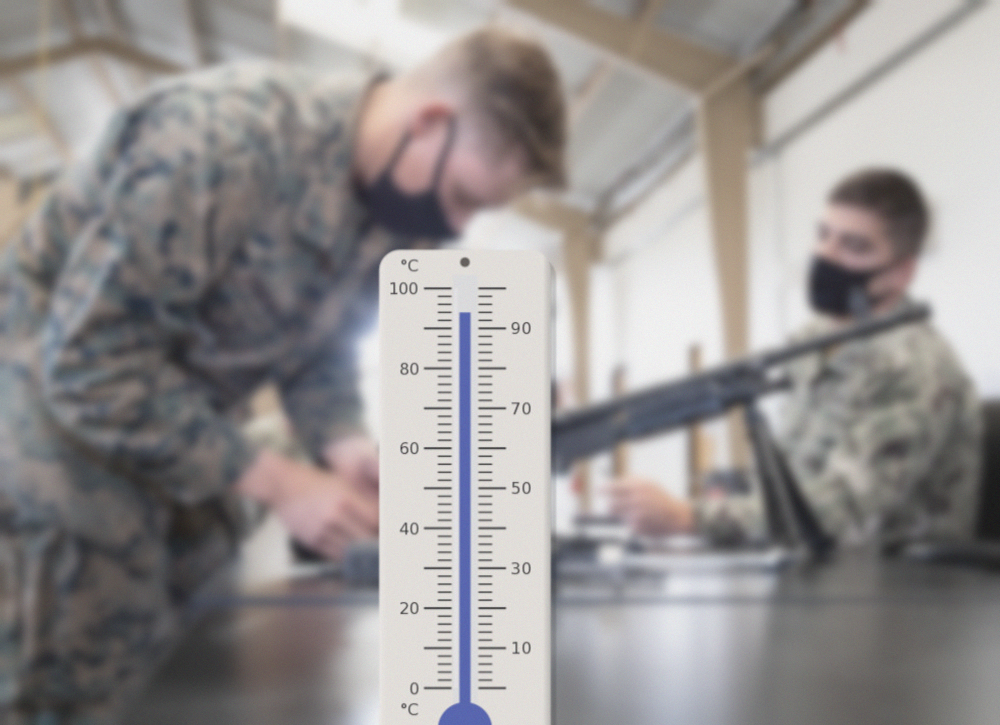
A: 94 °C
